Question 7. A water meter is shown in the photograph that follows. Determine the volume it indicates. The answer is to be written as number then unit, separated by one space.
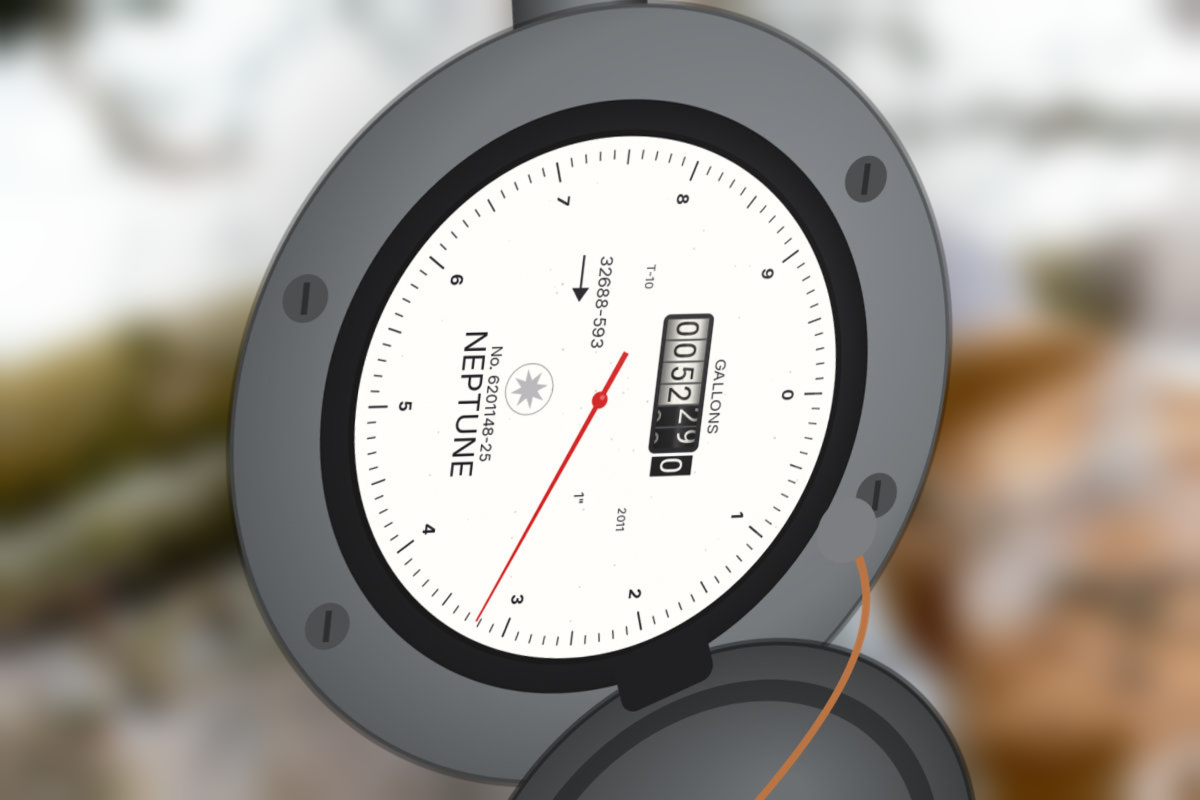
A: 52293.2 gal
